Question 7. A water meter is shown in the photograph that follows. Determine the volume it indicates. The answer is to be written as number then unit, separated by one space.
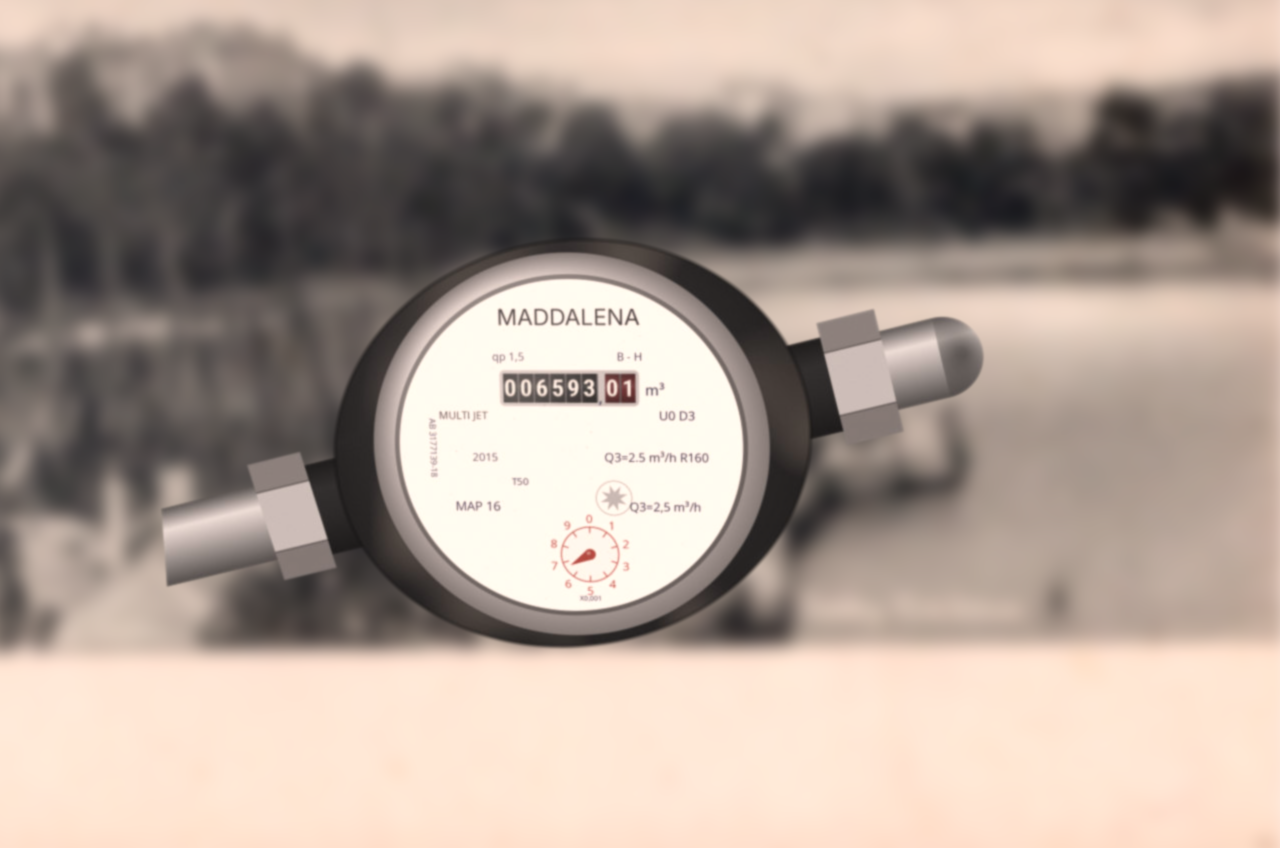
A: 6593.016 m³
